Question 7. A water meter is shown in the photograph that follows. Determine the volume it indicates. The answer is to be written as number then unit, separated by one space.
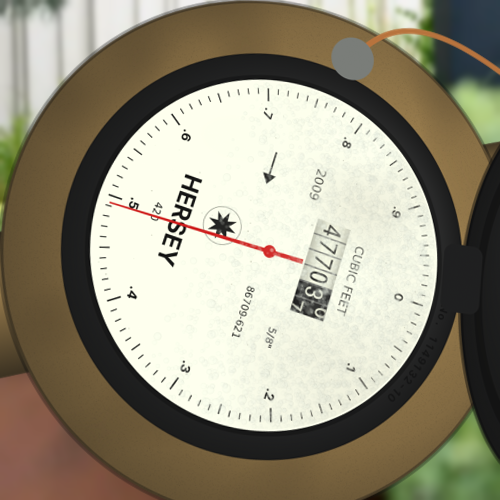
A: 477036.49 ft³
